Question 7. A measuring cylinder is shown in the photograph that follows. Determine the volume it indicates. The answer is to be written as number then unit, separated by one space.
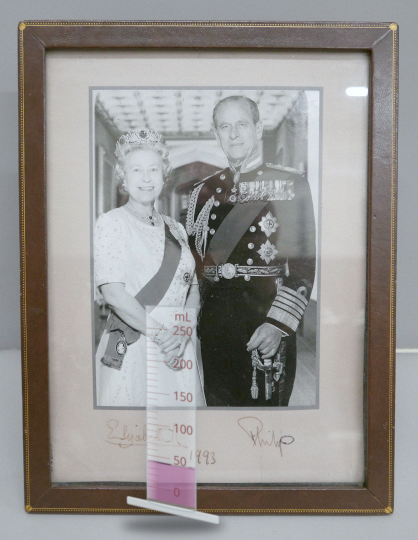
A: 40 mL
